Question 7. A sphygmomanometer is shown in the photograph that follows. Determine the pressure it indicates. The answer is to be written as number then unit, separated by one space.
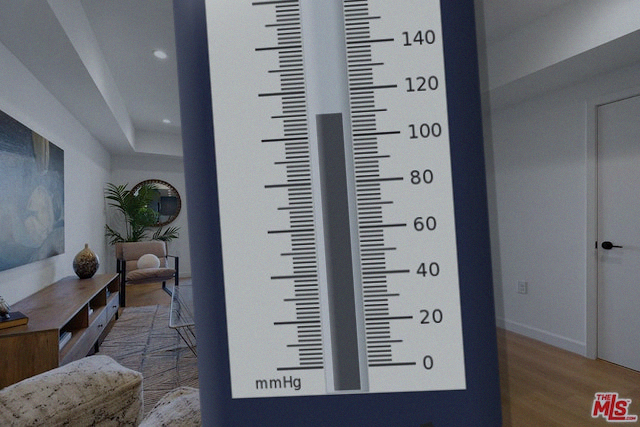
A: 110 mmHg
